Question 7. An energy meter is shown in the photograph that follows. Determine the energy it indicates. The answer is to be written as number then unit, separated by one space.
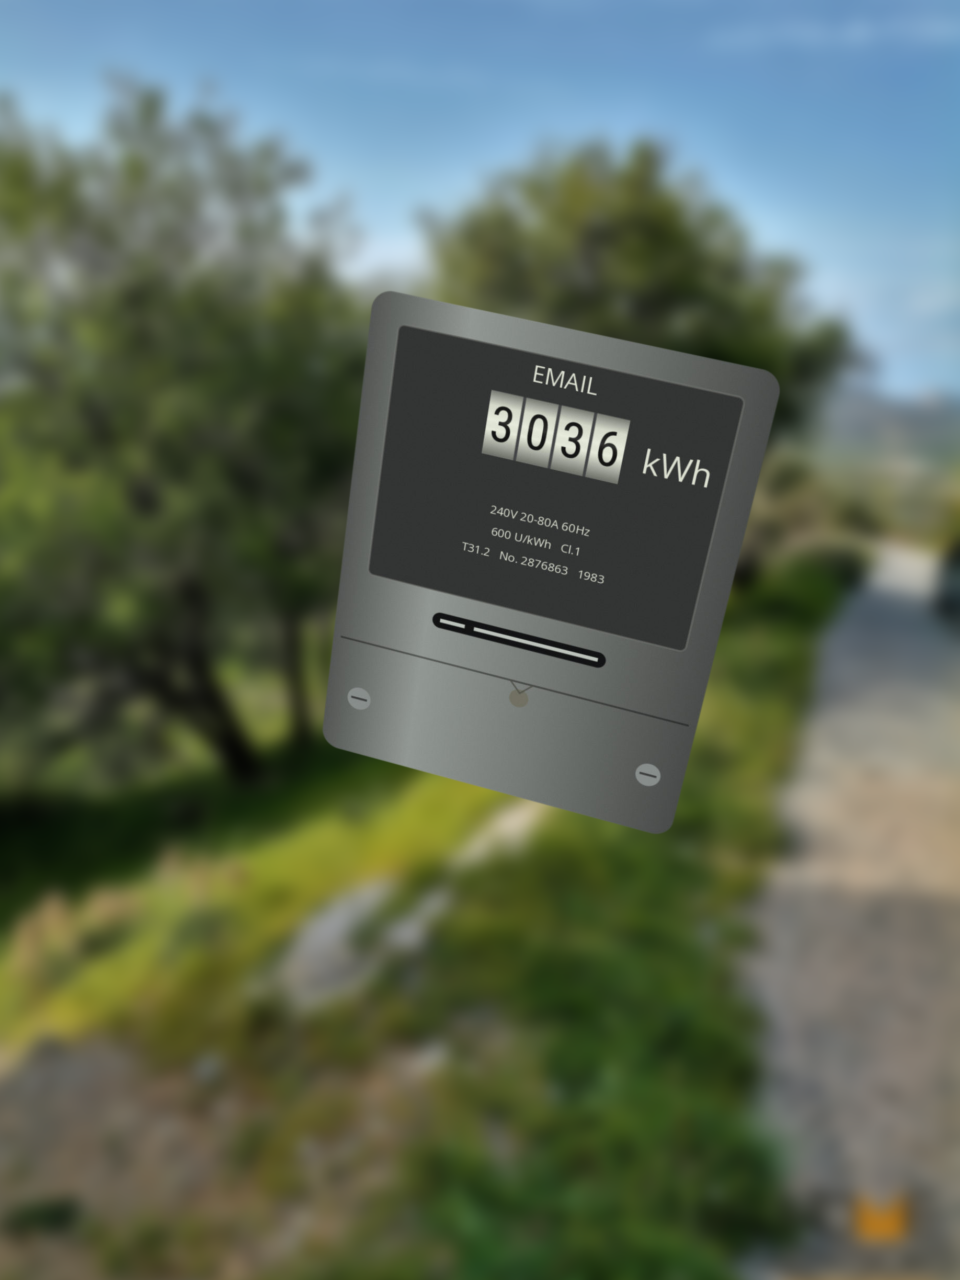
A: 3036 kWh
